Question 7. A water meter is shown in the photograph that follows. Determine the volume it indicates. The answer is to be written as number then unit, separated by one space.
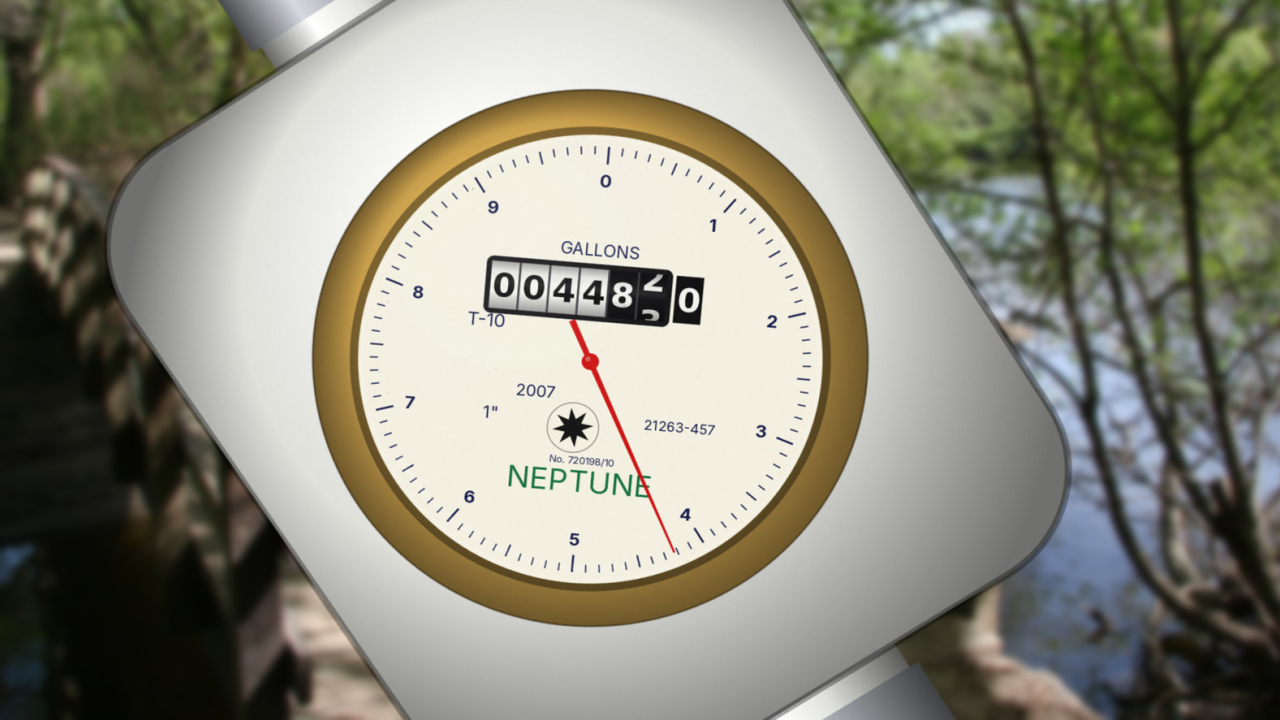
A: 44824.2 gal
